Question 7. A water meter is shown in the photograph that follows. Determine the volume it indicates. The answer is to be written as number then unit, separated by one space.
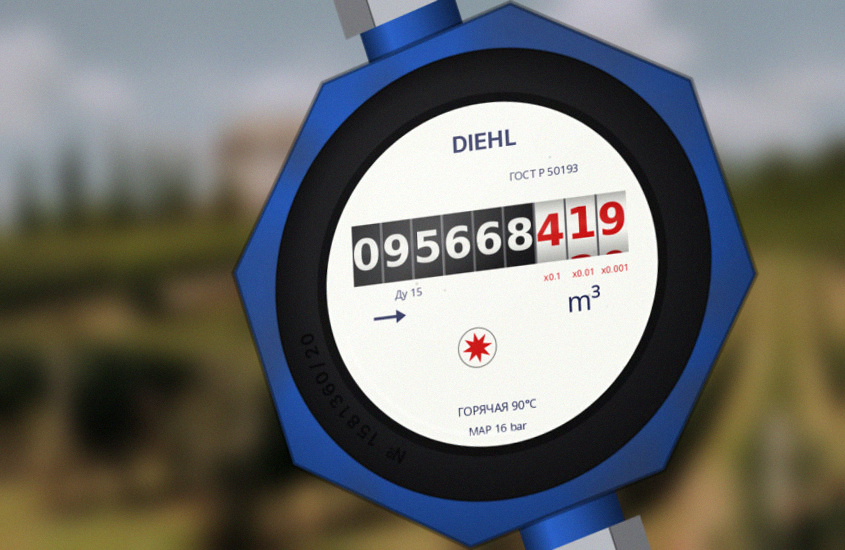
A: 95668.419 m³
